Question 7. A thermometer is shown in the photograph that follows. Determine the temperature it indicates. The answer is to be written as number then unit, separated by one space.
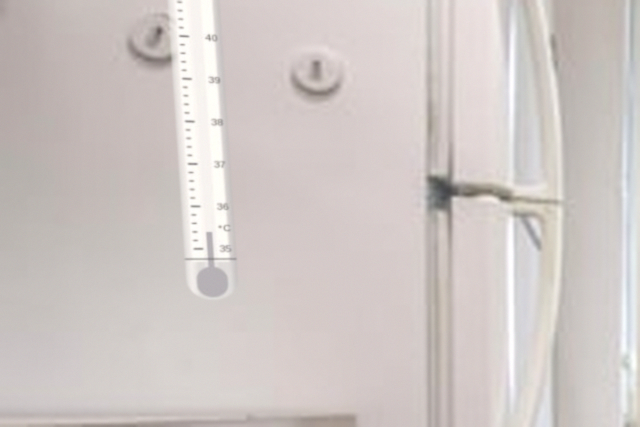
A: 35.4 °C
